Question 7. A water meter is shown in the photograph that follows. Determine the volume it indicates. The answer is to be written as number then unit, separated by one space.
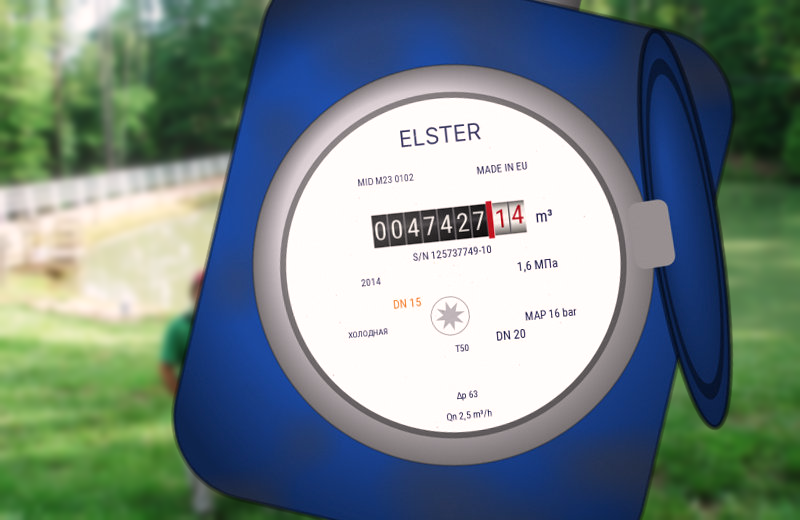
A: 47427.14 m³
